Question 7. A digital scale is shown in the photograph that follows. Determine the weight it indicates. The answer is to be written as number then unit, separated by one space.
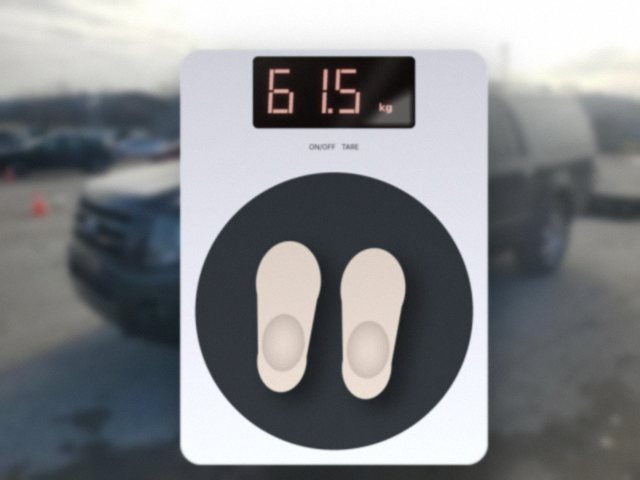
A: 61.5 kg
